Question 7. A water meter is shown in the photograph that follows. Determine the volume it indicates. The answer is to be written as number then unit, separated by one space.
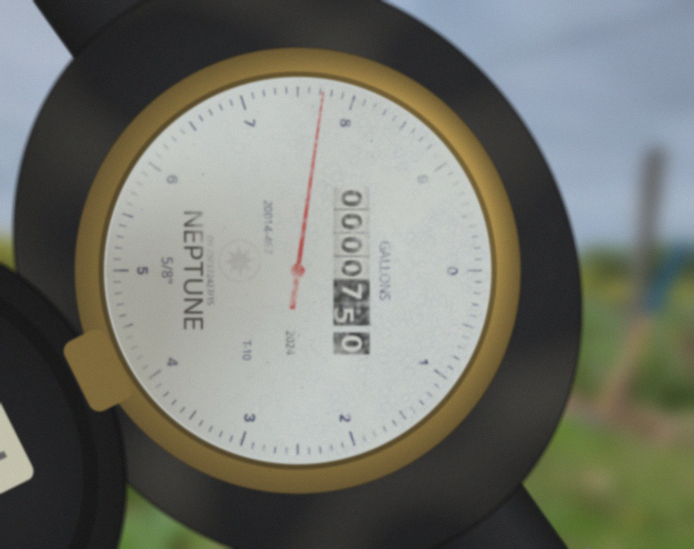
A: 747.7 gal
